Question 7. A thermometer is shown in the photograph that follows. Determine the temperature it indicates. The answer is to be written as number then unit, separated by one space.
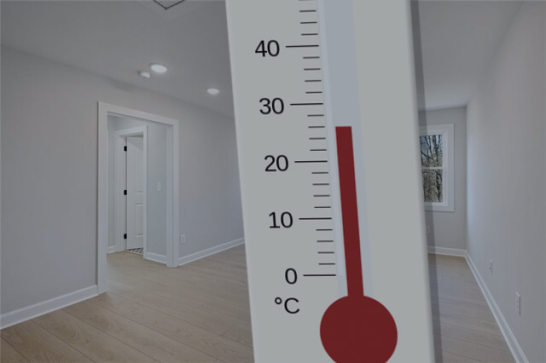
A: 26 °C
